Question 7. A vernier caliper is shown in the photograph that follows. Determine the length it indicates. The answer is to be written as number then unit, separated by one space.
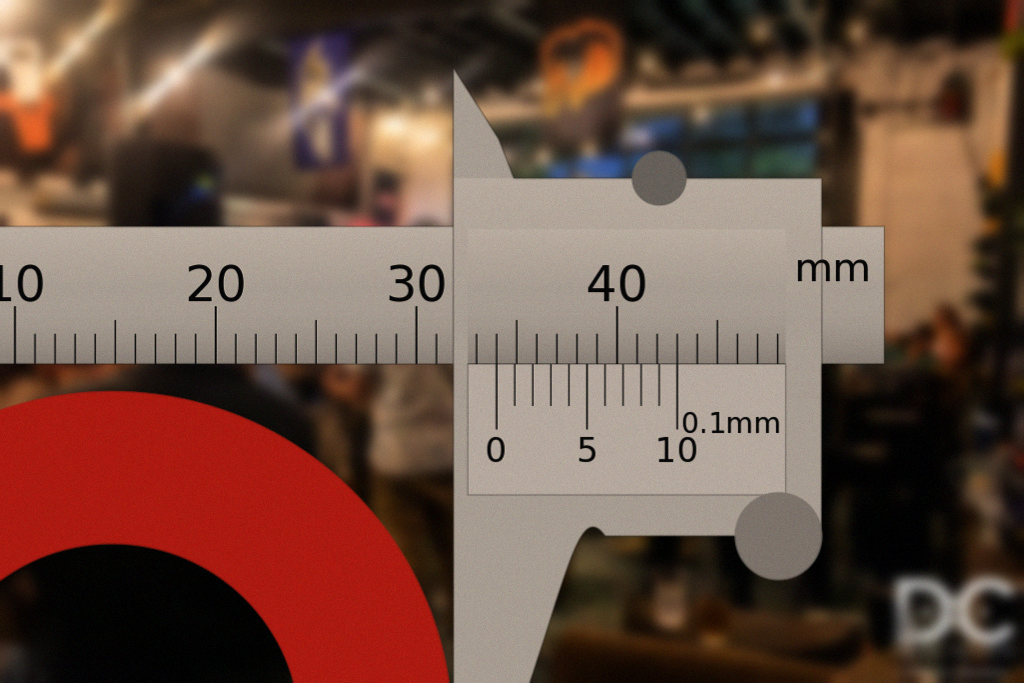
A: 34.0 mm
